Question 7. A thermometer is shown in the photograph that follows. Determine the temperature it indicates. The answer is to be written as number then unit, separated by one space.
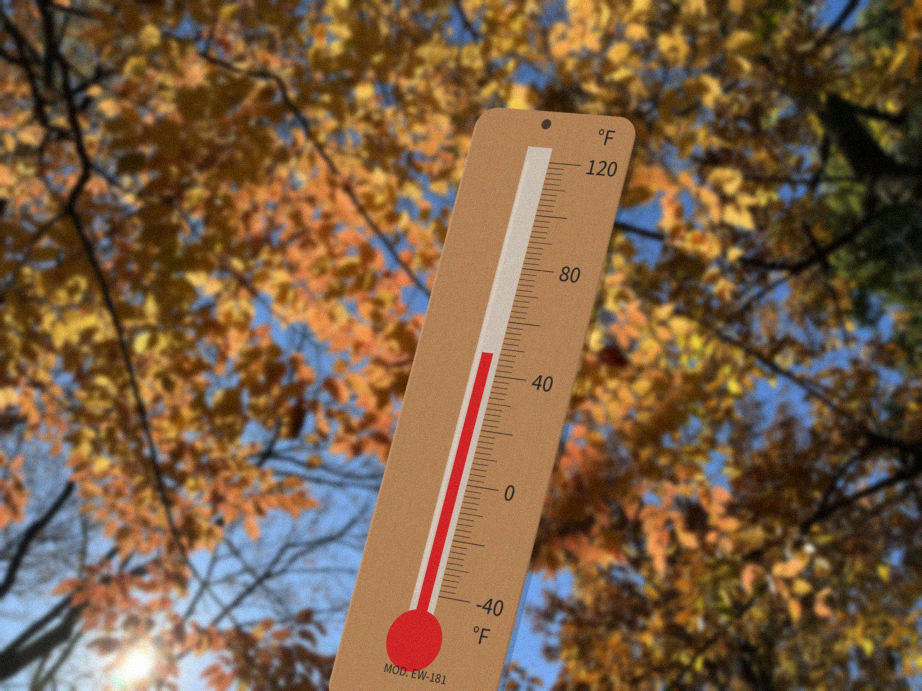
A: 48 °F
